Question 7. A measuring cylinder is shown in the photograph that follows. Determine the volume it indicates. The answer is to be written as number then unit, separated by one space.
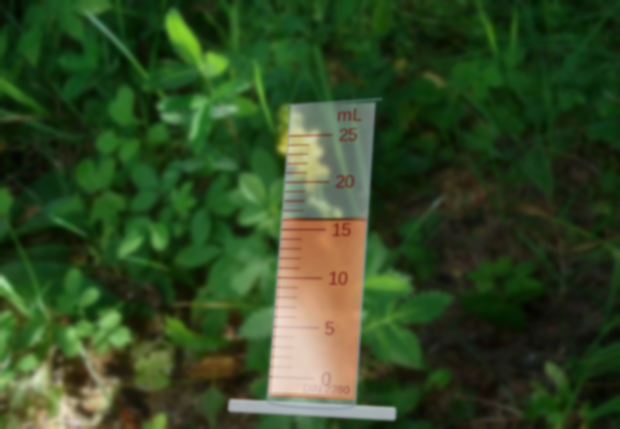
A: 16 mL
